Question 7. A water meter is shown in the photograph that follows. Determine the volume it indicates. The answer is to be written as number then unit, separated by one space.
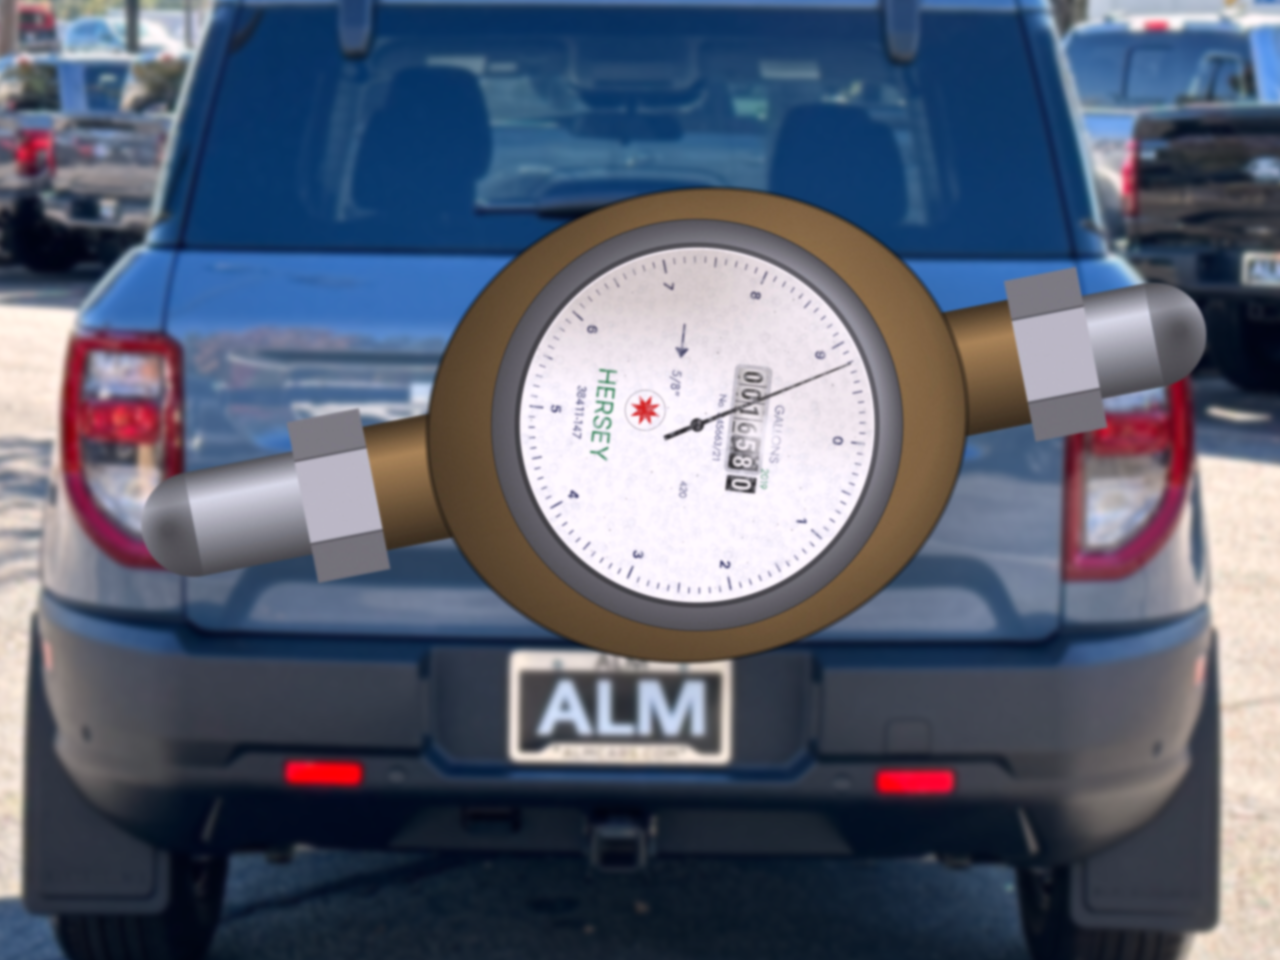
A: 16579.2 gal
